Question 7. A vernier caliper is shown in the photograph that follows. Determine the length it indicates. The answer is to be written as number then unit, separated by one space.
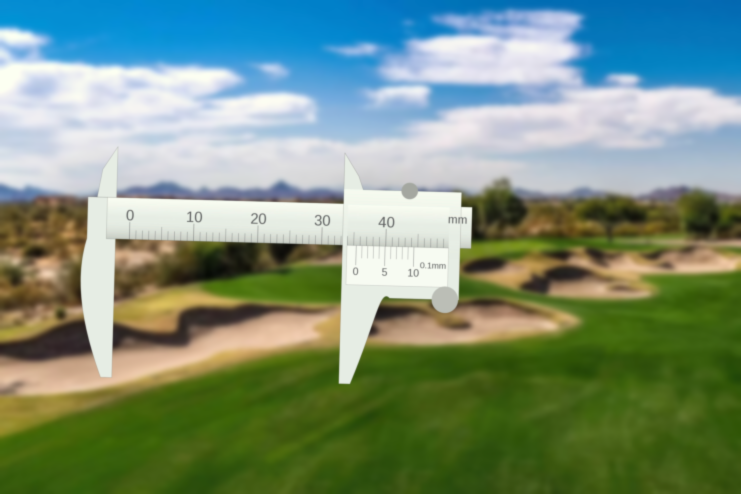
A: 35.4 mm
